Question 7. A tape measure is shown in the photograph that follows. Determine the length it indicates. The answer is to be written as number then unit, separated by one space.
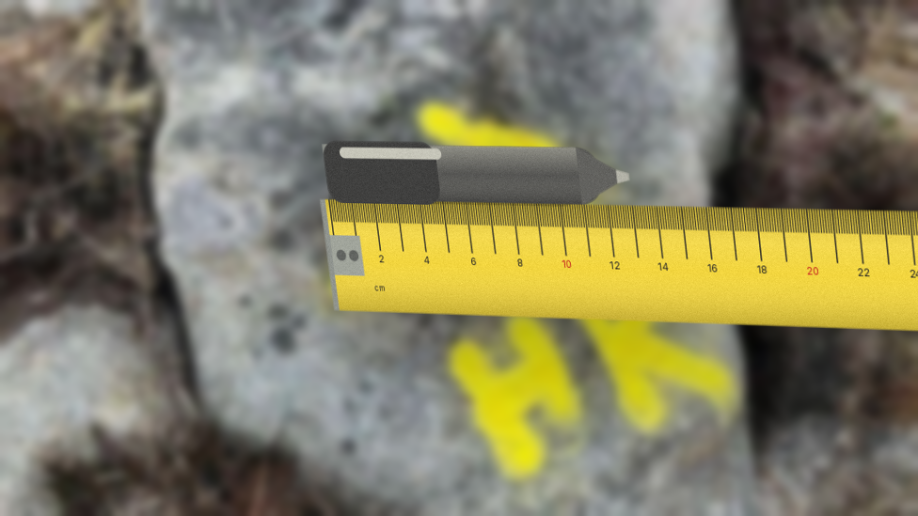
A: 13 cm
